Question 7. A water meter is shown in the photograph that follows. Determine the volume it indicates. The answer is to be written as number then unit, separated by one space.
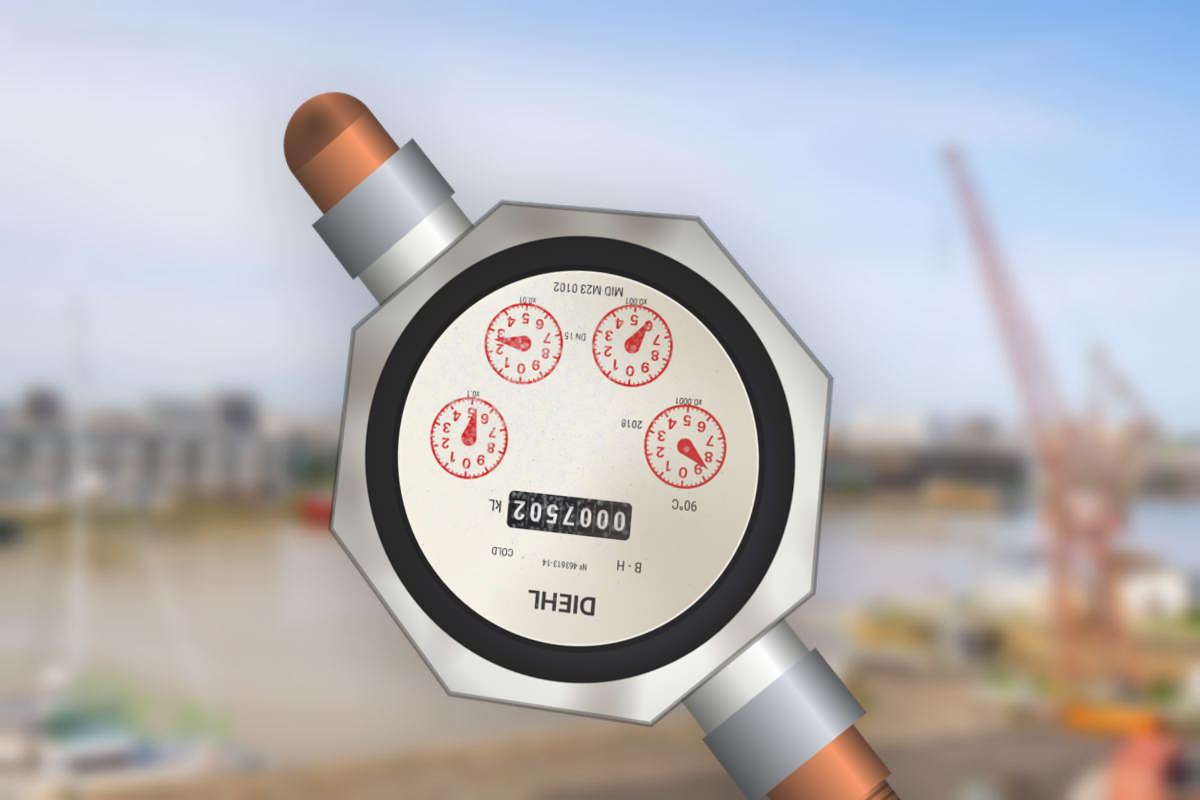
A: 7502.5258 kL
